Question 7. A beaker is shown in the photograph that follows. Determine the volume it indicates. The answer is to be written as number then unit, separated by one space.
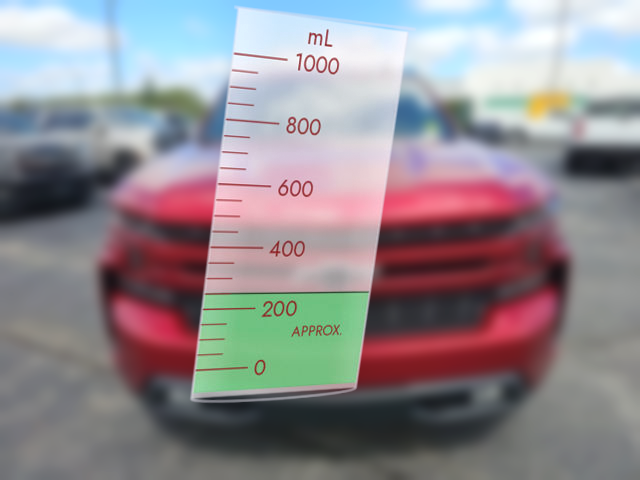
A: 250 mL
